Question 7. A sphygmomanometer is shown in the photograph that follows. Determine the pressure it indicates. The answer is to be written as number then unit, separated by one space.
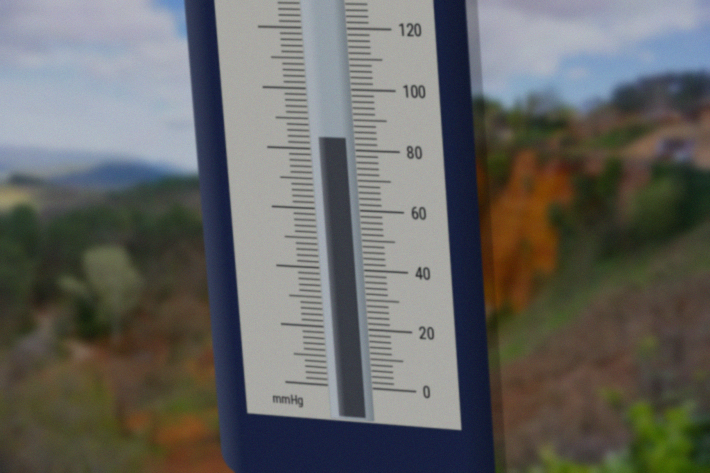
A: 84 mmHg
